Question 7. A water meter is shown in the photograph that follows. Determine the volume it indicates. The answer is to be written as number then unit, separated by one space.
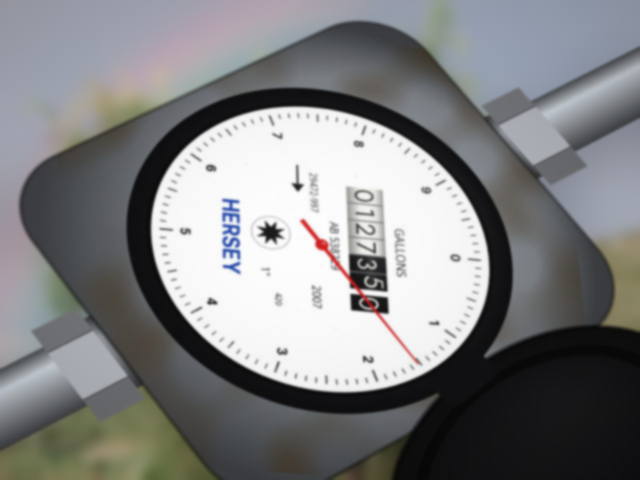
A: 127351.5 gal
